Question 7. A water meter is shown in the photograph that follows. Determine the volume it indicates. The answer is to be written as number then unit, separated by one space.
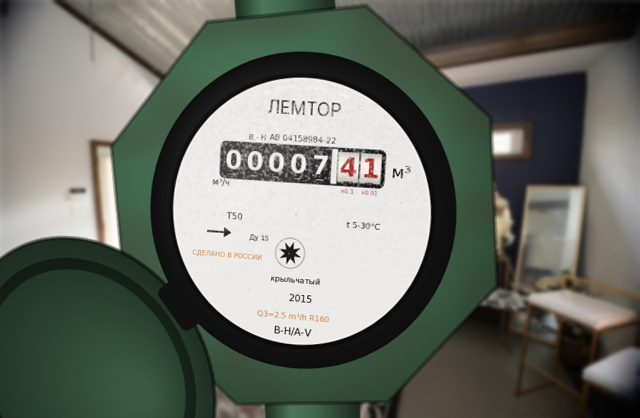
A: 7.41 m³
